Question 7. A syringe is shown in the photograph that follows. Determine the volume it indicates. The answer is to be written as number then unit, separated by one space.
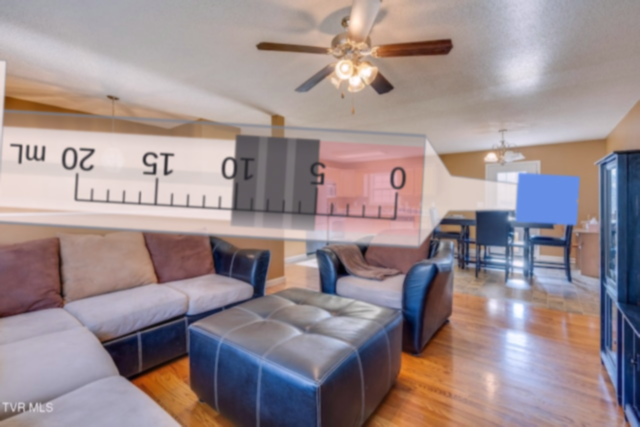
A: 5 mL
